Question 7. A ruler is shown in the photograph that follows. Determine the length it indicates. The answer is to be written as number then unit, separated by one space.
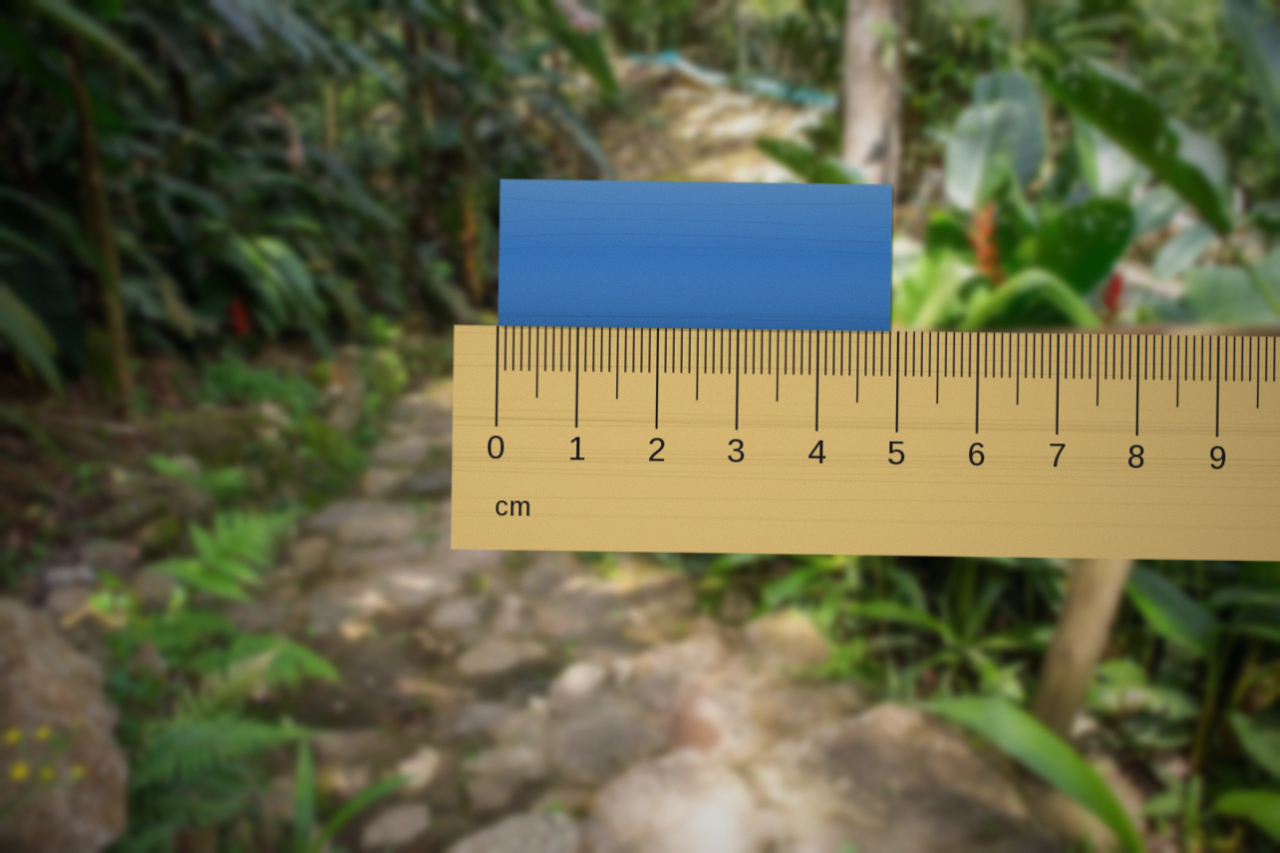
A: 4.9 cm
